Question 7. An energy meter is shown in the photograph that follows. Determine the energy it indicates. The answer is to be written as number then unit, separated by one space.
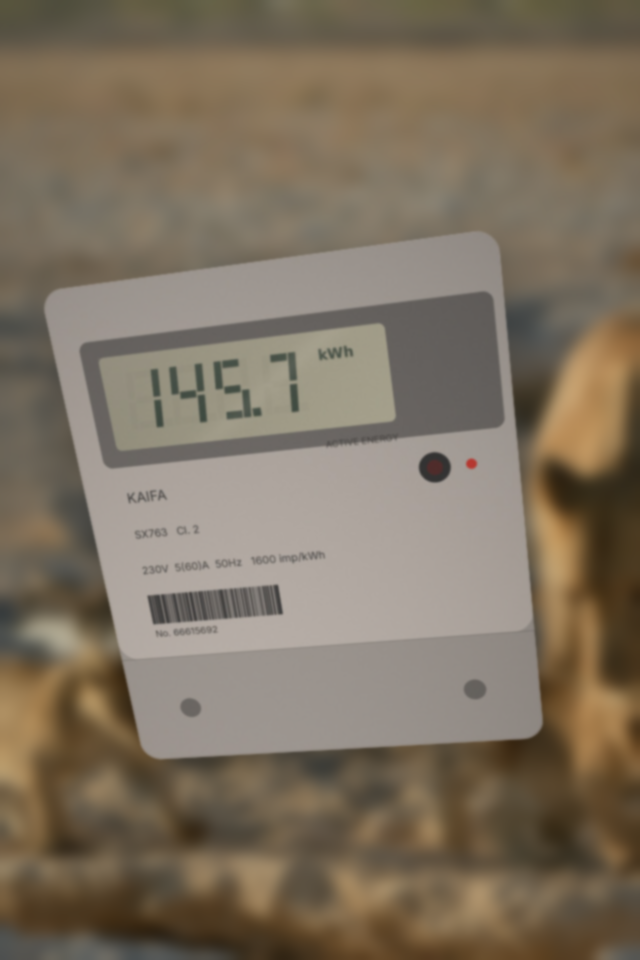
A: 145.7 kWh
